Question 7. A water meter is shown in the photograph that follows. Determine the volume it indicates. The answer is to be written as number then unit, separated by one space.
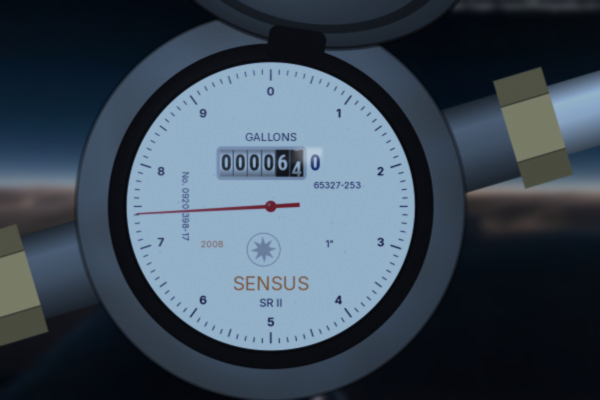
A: 637.4 gal
